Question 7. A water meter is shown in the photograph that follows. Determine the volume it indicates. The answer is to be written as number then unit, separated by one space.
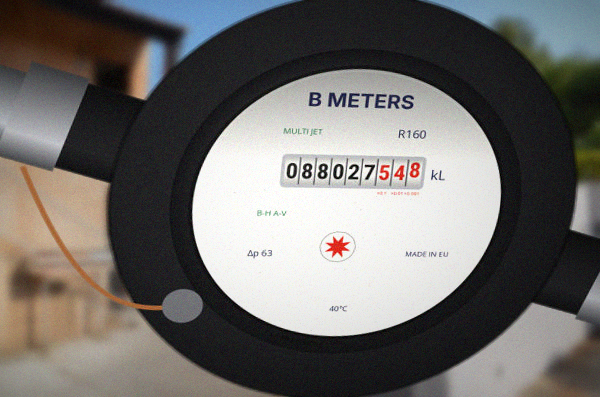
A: 88027.548 kL
